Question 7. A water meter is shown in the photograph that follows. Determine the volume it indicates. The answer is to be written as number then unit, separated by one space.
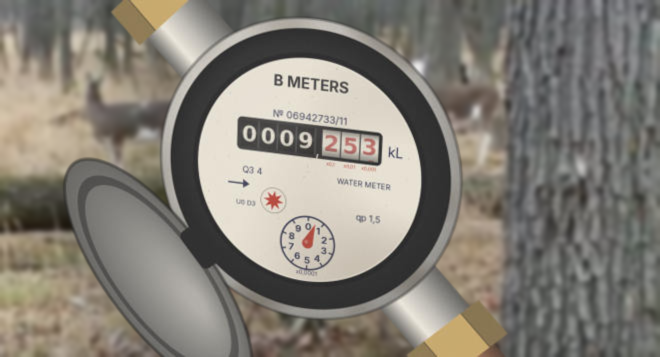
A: 9.2530 kL
